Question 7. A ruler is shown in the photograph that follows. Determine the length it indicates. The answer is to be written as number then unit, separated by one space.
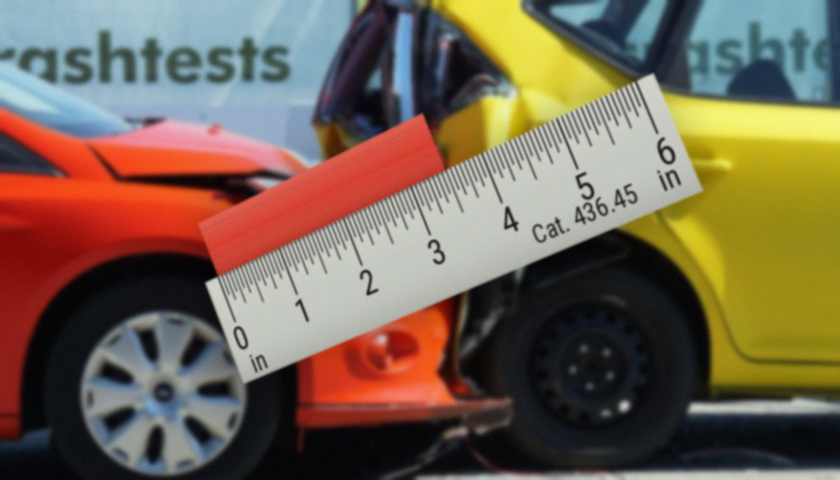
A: 3.5 in
